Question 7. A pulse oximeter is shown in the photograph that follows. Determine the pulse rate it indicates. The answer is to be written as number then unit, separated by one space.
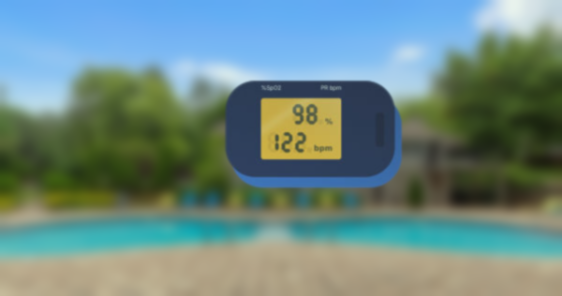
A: 122 bpm
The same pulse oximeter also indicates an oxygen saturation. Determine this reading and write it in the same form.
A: 98 %
